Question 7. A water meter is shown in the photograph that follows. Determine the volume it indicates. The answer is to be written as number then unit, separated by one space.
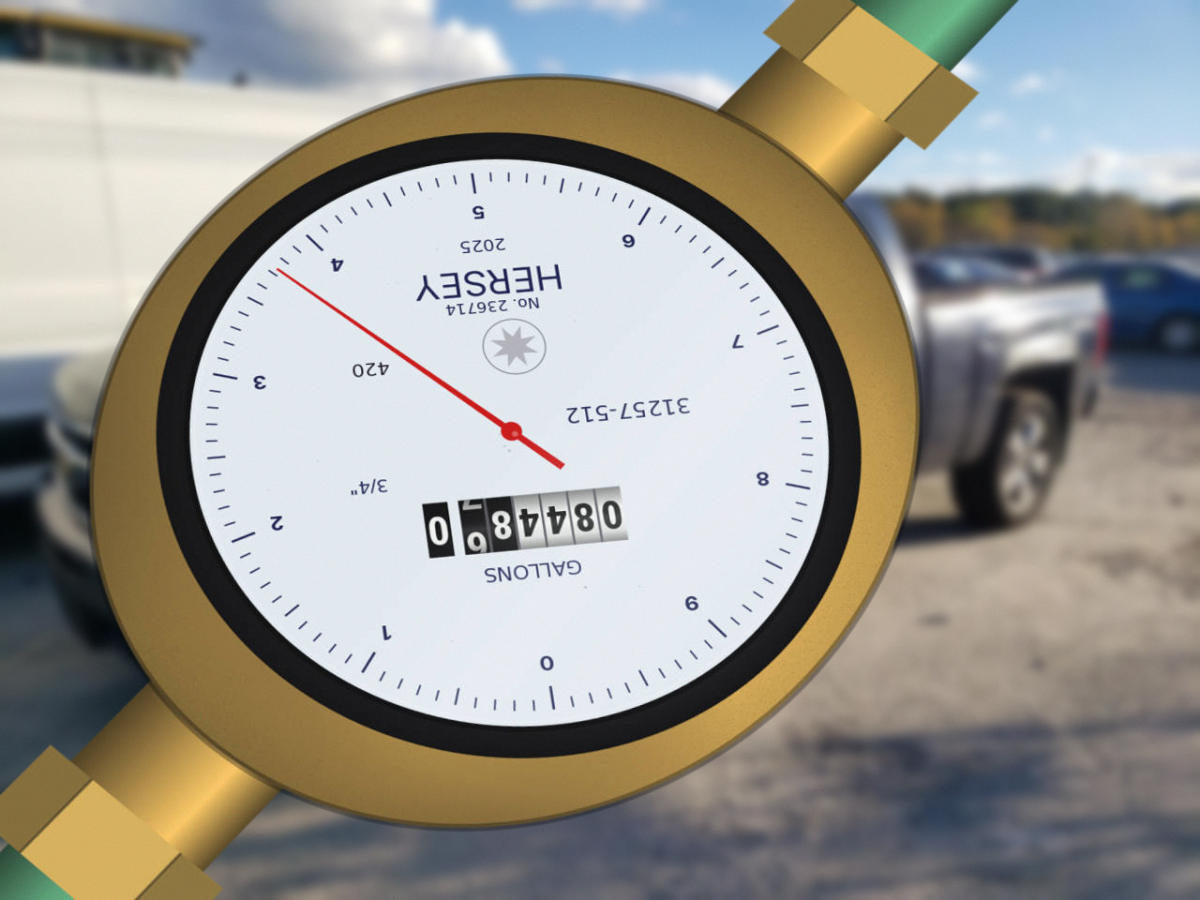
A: 844863.7 gal
